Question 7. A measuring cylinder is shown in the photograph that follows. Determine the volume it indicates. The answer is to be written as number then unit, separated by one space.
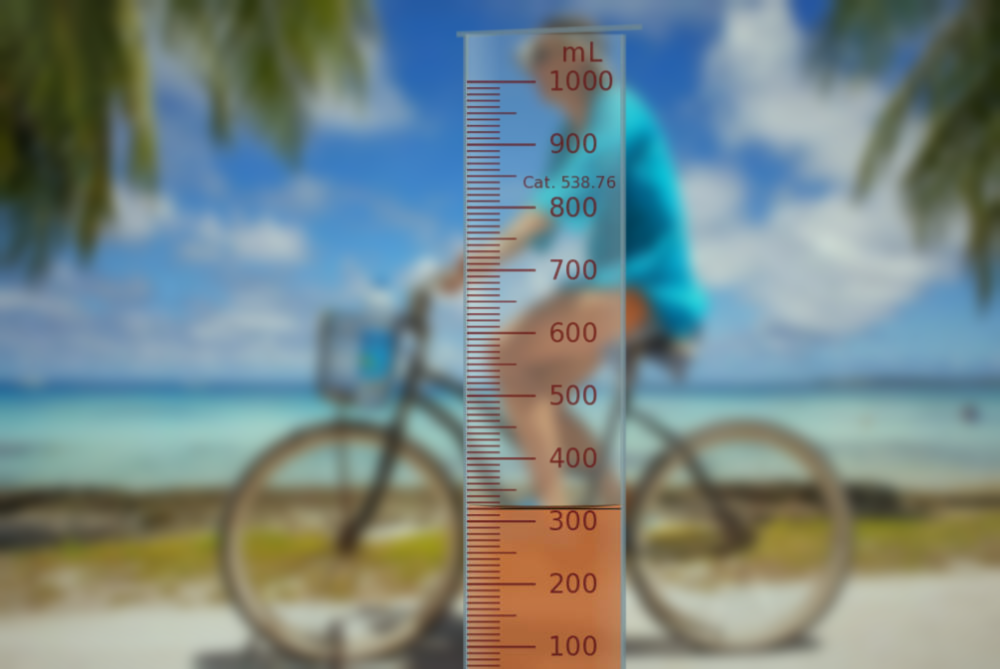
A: 320 mL
